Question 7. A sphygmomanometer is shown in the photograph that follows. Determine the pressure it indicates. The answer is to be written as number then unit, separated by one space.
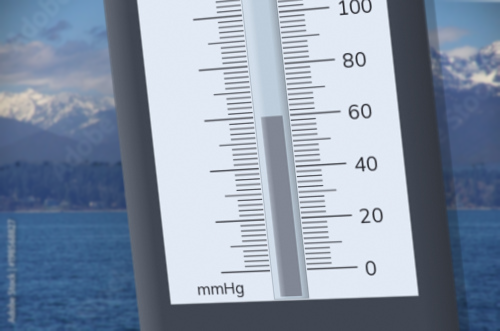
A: 60 mmHg
